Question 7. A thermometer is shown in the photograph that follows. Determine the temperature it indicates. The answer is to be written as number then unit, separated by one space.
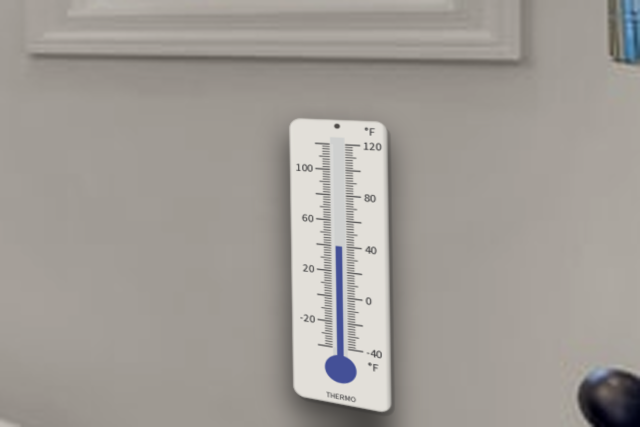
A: 40 °F
